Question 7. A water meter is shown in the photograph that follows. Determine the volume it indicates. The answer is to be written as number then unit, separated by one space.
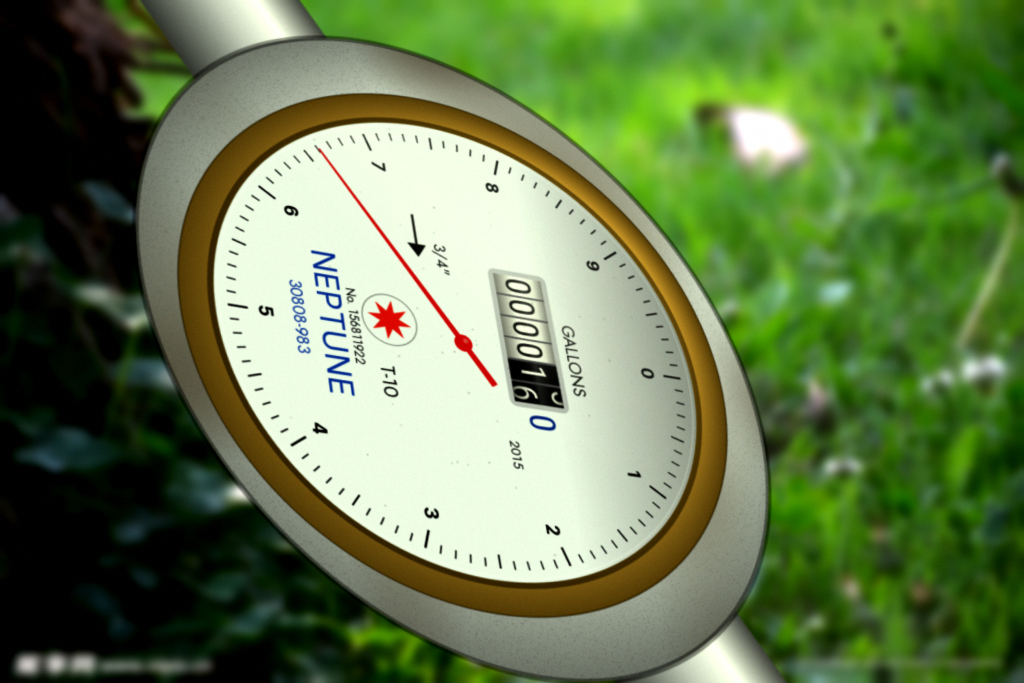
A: 156.6 gal
